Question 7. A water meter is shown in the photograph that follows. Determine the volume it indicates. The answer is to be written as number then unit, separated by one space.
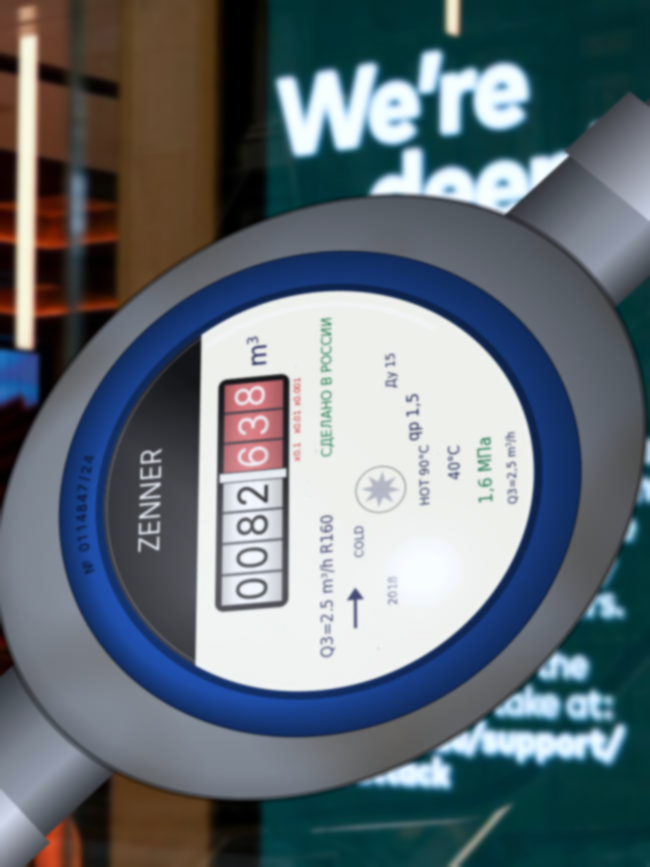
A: 82.638 m³
